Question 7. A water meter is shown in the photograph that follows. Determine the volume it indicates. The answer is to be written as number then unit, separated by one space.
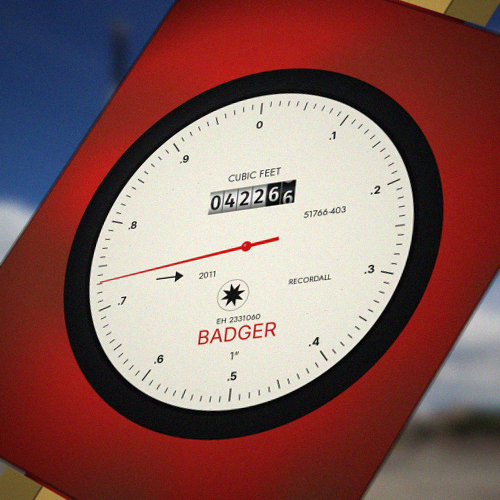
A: 42265.73 ft³
